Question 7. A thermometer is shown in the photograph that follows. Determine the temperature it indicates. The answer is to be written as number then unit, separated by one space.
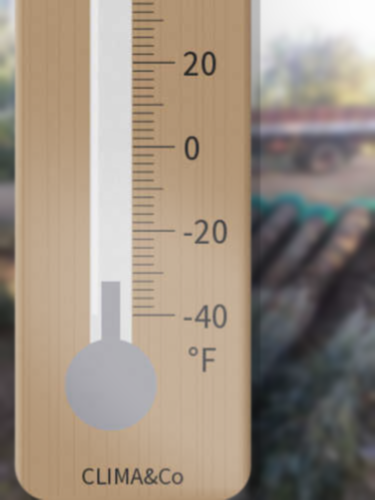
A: -32 °F
